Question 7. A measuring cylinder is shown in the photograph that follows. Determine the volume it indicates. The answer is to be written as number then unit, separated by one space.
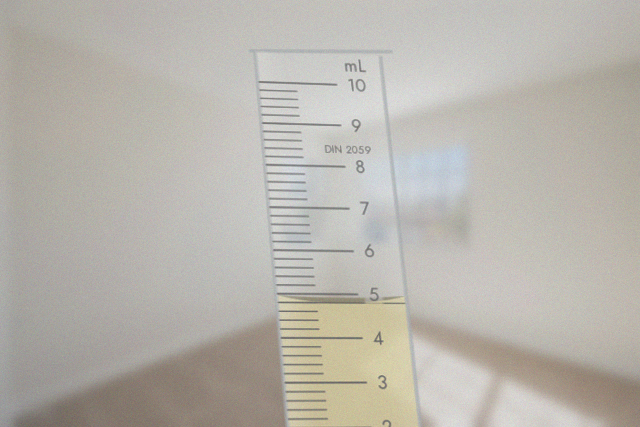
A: 4.8 mL
